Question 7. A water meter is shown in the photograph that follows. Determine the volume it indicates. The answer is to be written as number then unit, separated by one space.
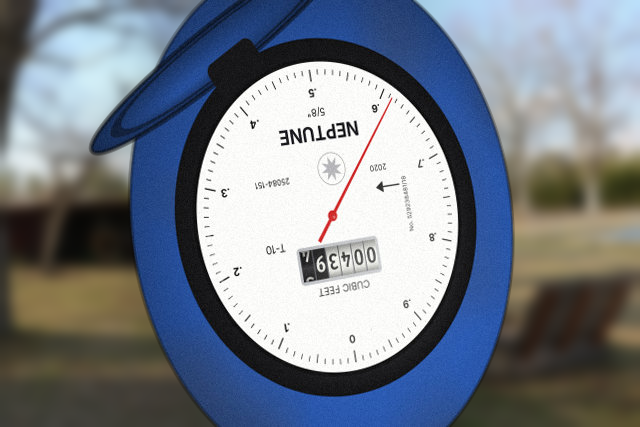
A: 4393.61 ft³
